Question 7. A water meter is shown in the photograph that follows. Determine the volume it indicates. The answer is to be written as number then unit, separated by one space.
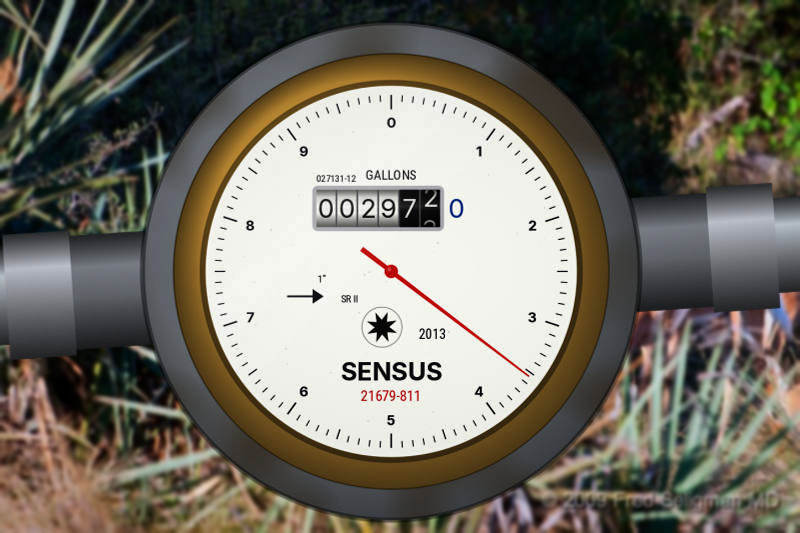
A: 29723.5 gal
